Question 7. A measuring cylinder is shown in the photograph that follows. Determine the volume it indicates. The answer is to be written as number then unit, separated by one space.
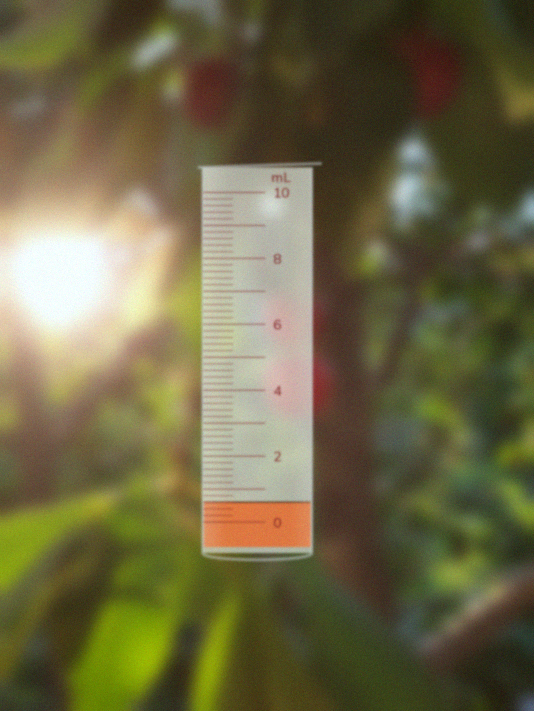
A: 0.6 mL
